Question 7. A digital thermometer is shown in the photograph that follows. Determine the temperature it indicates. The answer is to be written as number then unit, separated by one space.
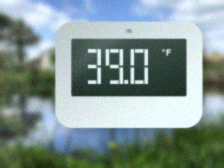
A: 39.0 °F
